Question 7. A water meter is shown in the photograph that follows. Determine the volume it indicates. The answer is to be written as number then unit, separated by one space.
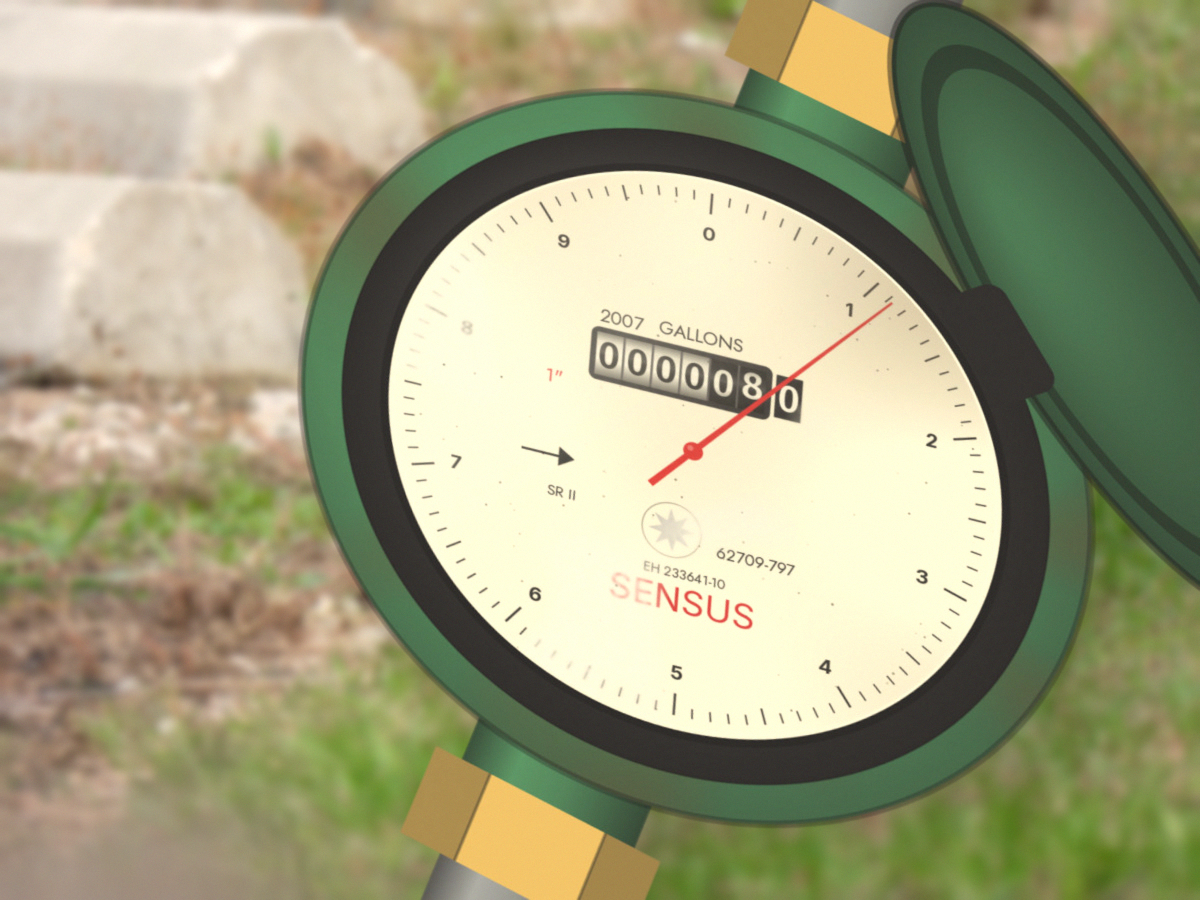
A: 81.1 gal
